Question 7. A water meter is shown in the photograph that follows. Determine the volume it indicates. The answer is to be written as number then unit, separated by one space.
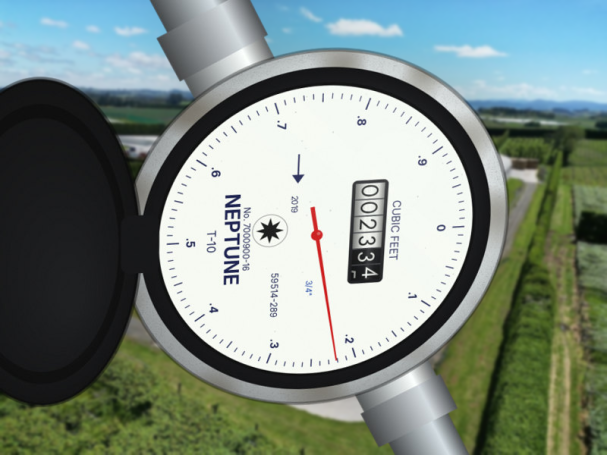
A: 2334.22 ft³
